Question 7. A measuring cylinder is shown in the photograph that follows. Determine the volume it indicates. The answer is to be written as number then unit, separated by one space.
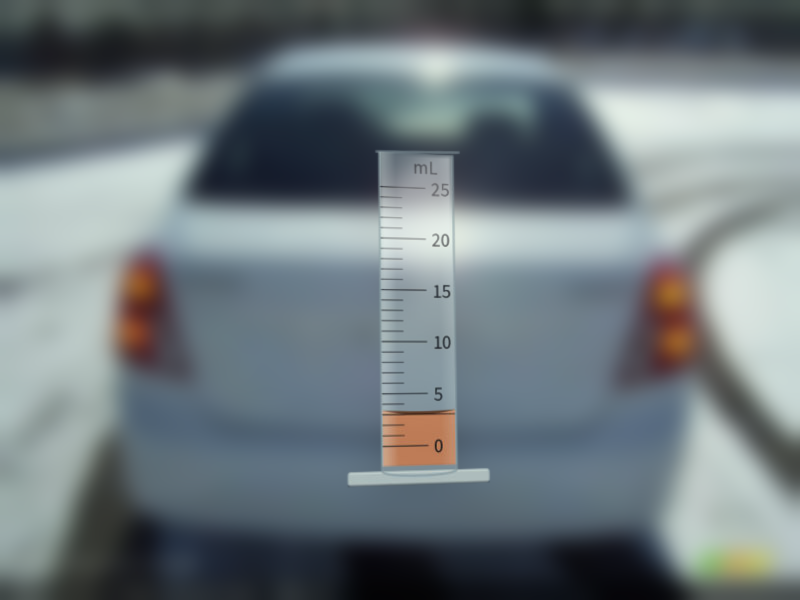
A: 3 mL
